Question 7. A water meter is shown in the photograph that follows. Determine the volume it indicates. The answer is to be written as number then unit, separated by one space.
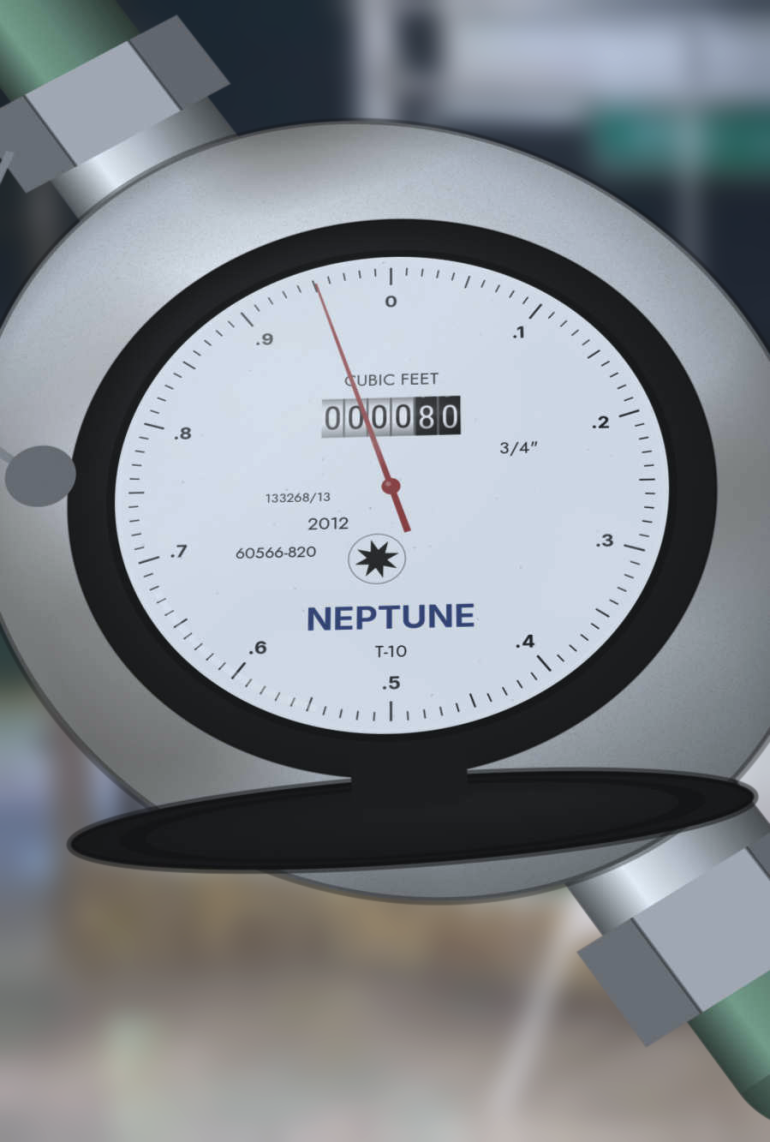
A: 79.95 ft³
